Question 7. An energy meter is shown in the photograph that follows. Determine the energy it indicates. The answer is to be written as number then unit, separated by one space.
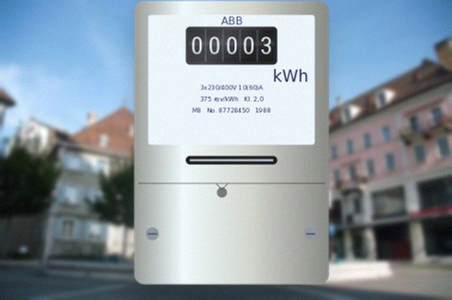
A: 3 kWh
